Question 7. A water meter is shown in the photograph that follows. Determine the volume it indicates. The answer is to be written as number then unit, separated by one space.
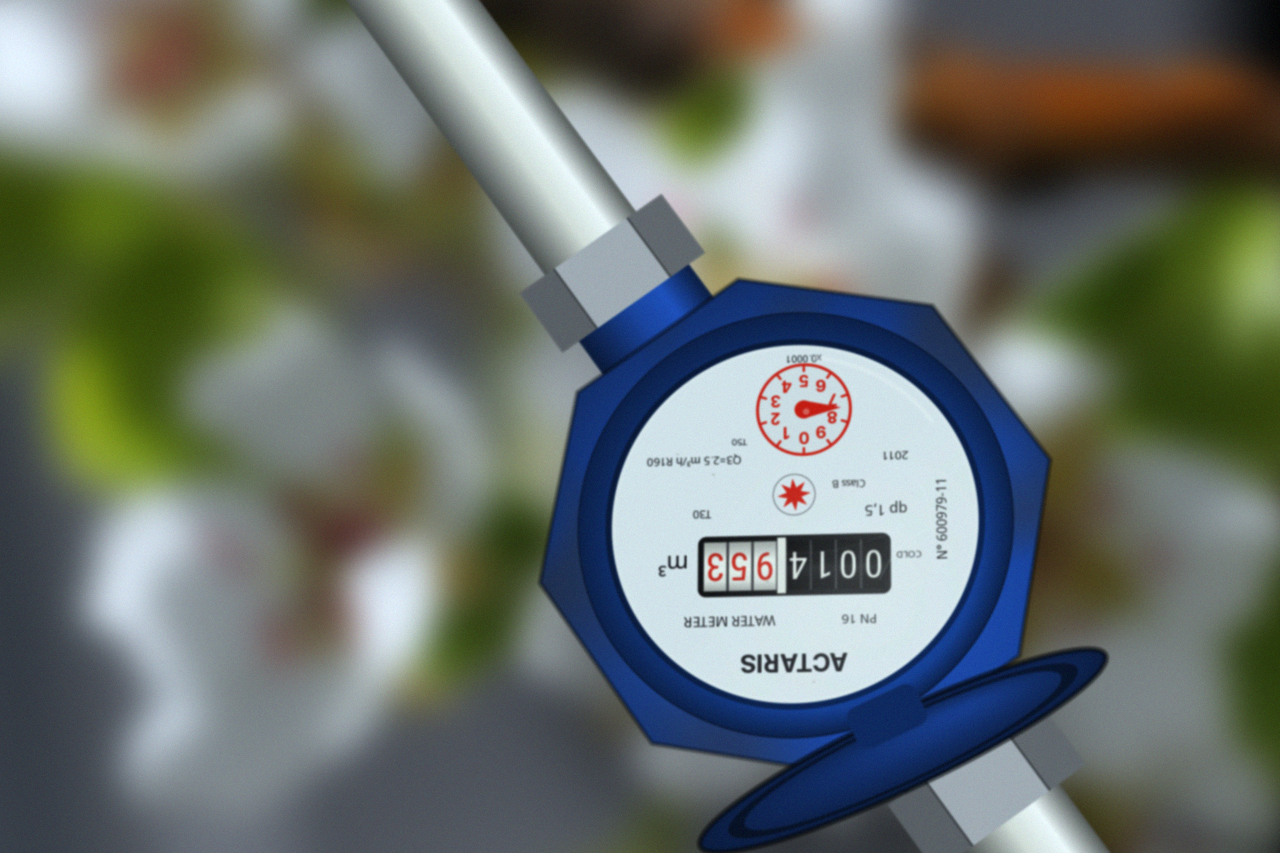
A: 14.9537 m³
